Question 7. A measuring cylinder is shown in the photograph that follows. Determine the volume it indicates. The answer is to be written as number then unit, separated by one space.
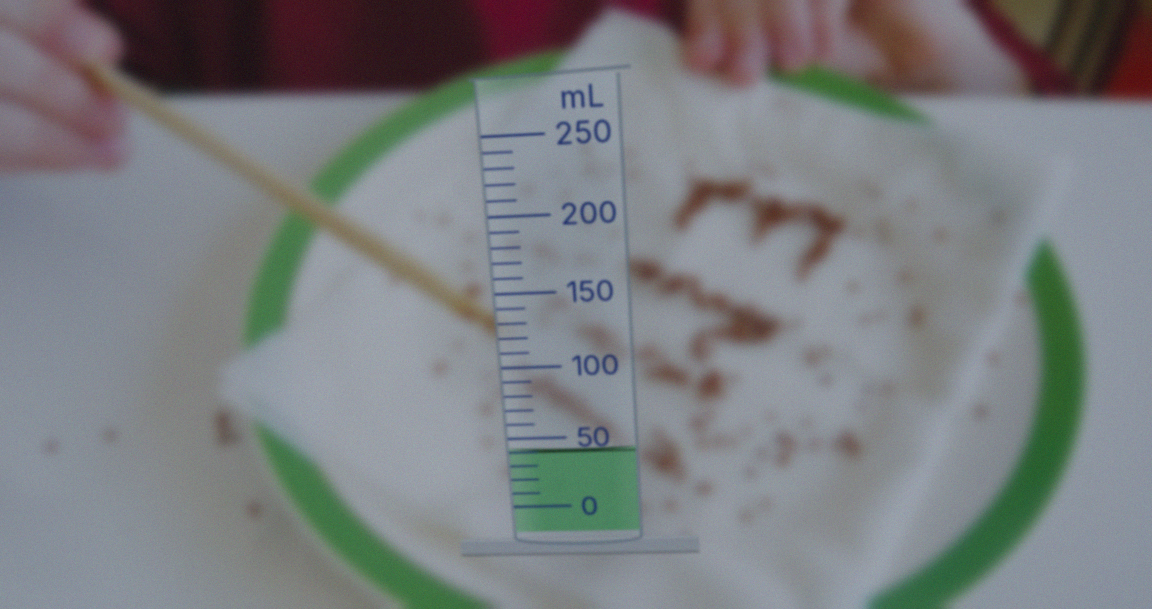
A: 40 mL
